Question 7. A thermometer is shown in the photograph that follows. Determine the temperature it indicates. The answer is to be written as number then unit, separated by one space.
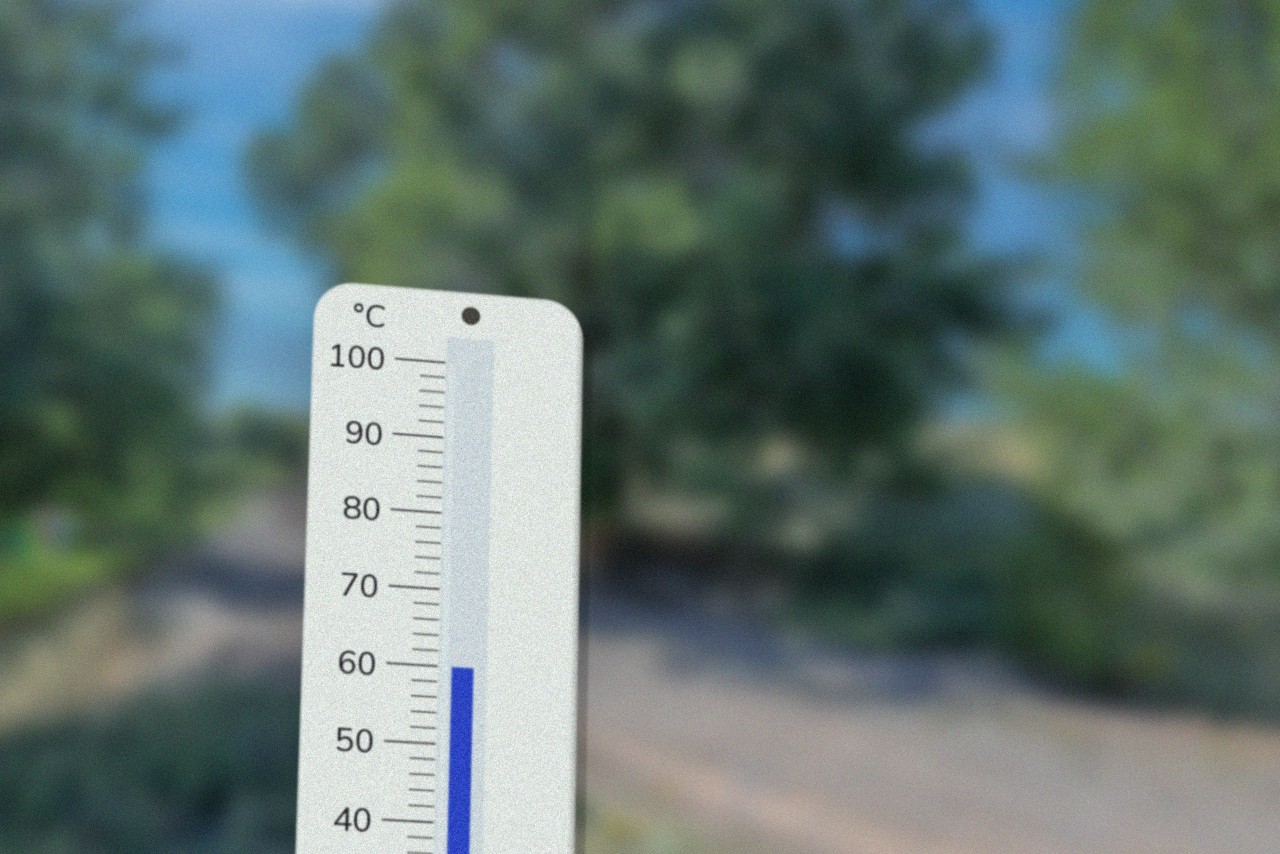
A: 60 °C
